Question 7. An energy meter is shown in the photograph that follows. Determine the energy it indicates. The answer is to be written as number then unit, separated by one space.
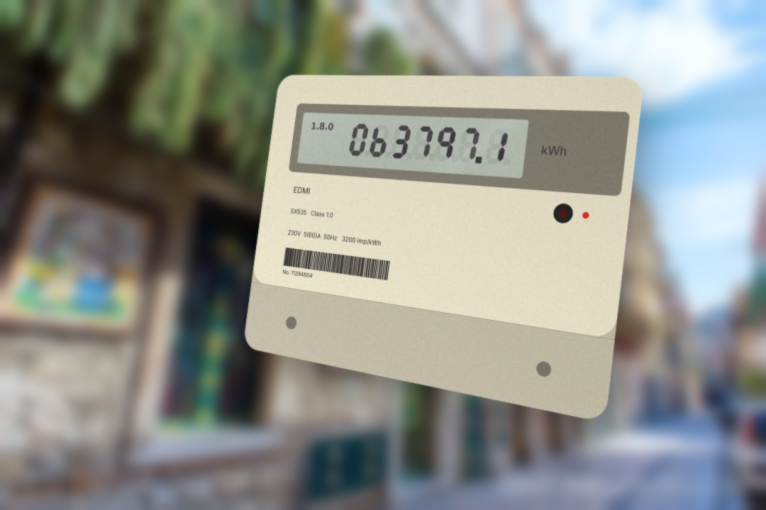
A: 63797.1 kWh
